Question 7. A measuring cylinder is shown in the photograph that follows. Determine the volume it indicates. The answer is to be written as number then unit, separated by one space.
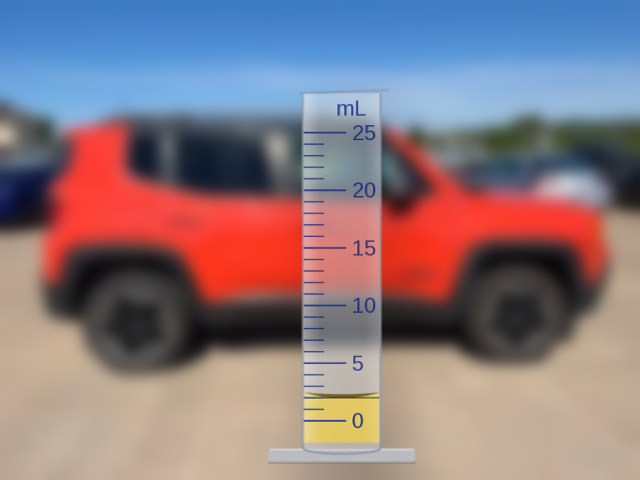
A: 2 mL
